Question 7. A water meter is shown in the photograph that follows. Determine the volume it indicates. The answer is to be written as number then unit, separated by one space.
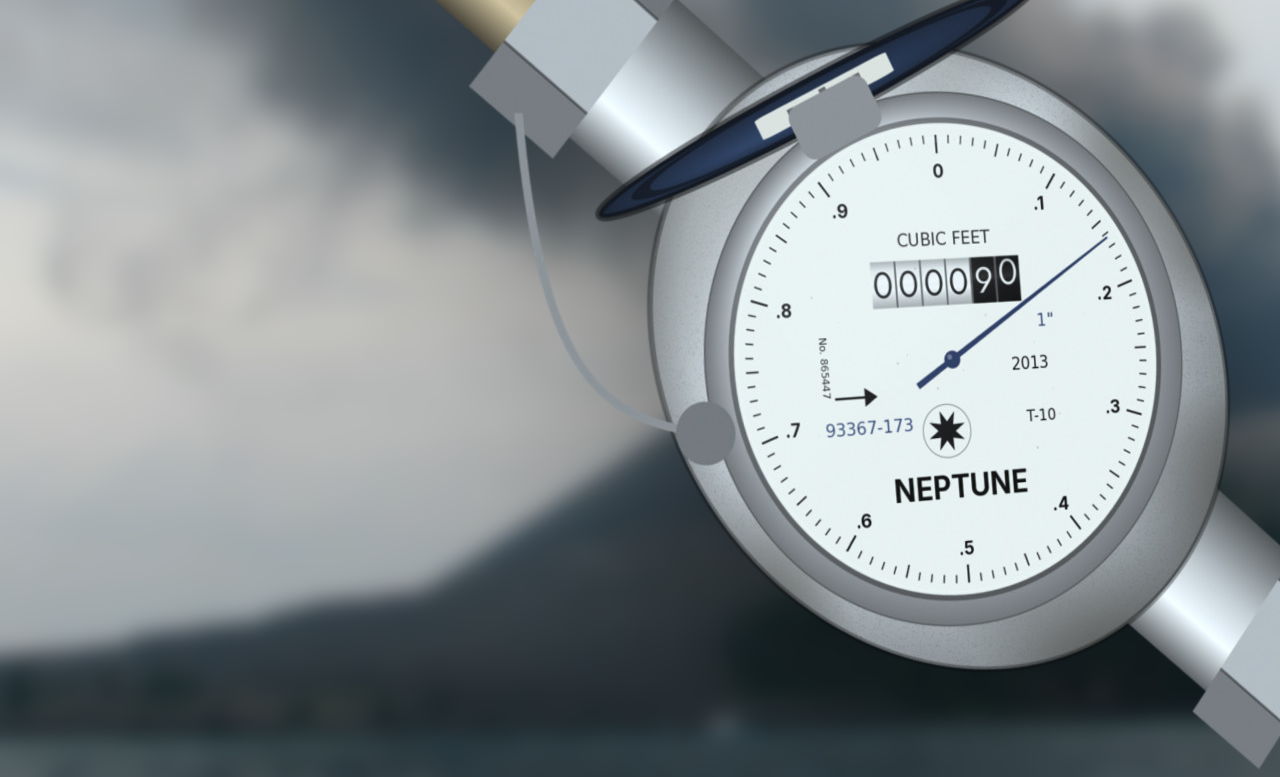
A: 90.16 ft³
